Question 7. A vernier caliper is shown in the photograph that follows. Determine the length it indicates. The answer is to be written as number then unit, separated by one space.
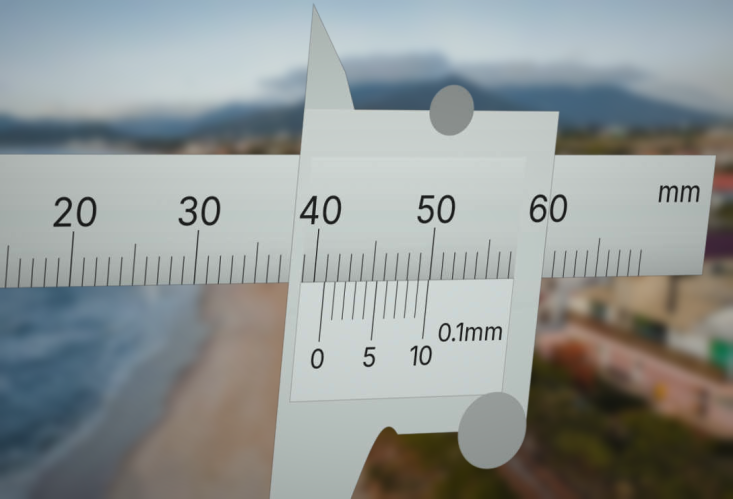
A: 40.9 mm
